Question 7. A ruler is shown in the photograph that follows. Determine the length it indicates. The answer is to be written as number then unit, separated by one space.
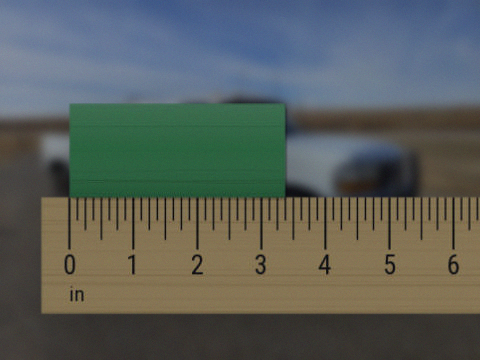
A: 3.375 in
